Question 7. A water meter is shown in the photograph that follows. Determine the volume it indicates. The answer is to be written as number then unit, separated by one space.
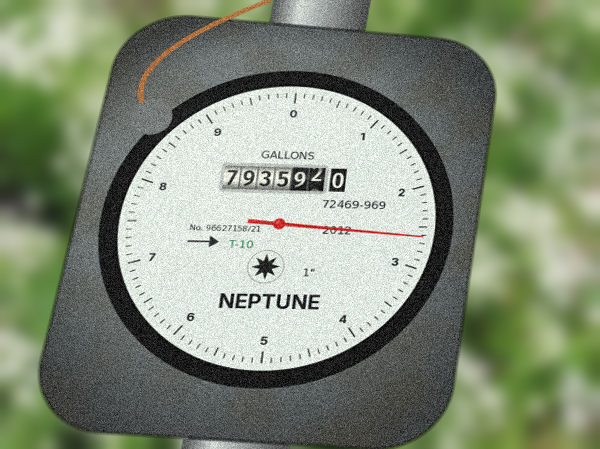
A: 7935922.6 gal
